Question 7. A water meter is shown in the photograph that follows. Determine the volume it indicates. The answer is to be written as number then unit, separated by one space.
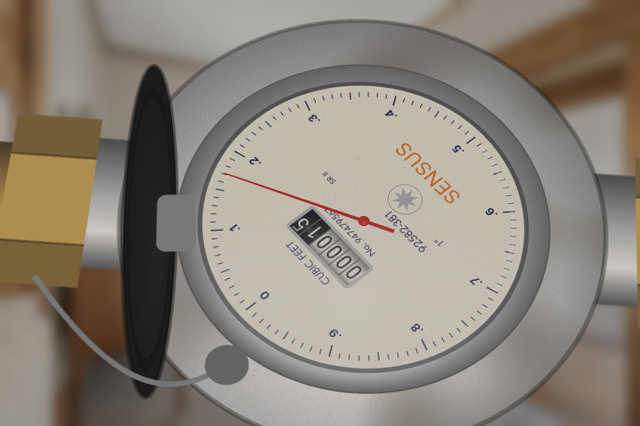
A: 15.17 ft³
